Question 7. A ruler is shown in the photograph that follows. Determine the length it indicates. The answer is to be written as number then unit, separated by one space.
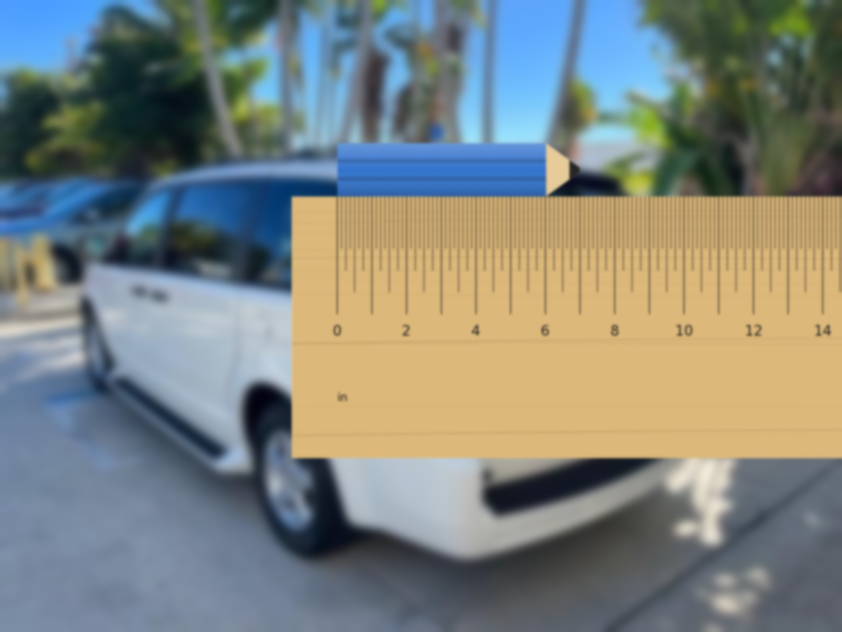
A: 7 in
